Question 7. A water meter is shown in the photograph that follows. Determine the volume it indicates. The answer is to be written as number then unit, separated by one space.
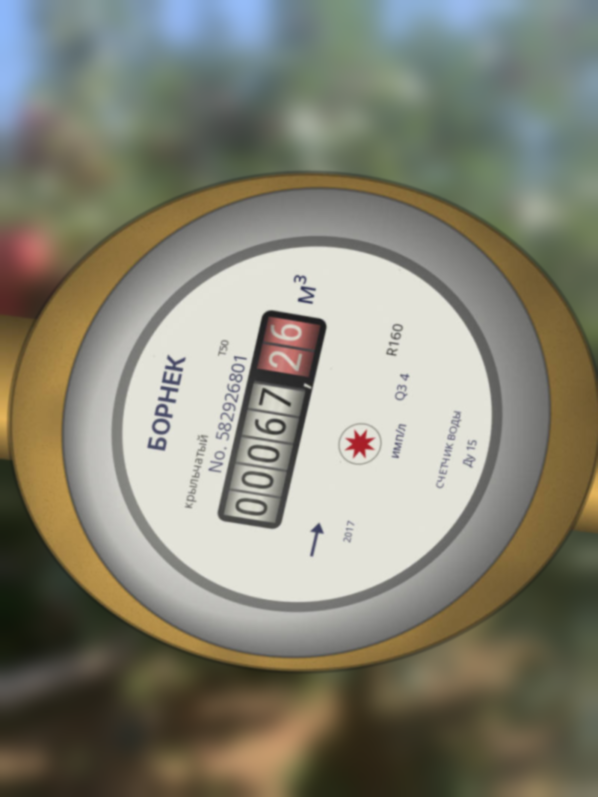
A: 67.26 m³
